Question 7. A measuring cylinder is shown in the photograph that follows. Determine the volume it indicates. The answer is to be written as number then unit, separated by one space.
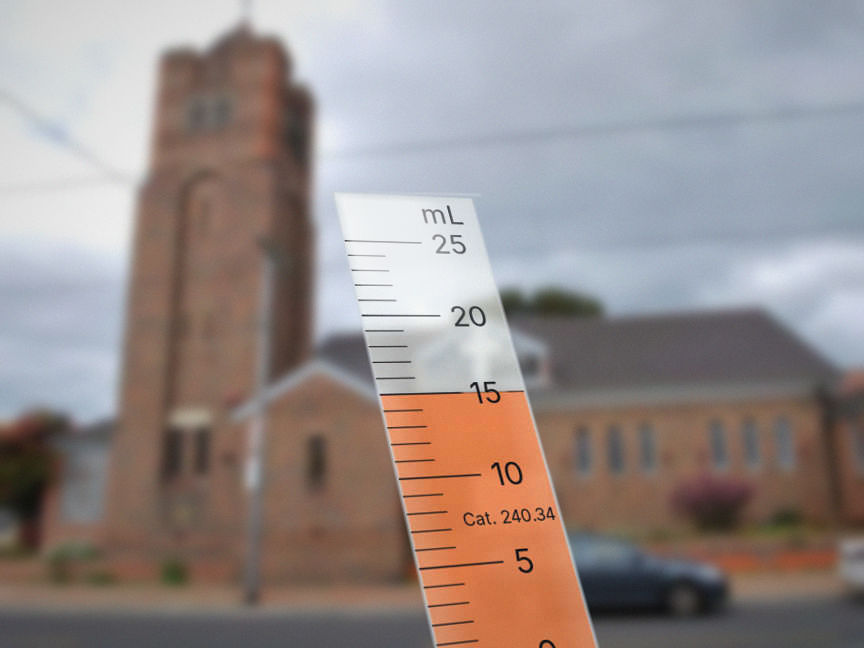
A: 15 mL
